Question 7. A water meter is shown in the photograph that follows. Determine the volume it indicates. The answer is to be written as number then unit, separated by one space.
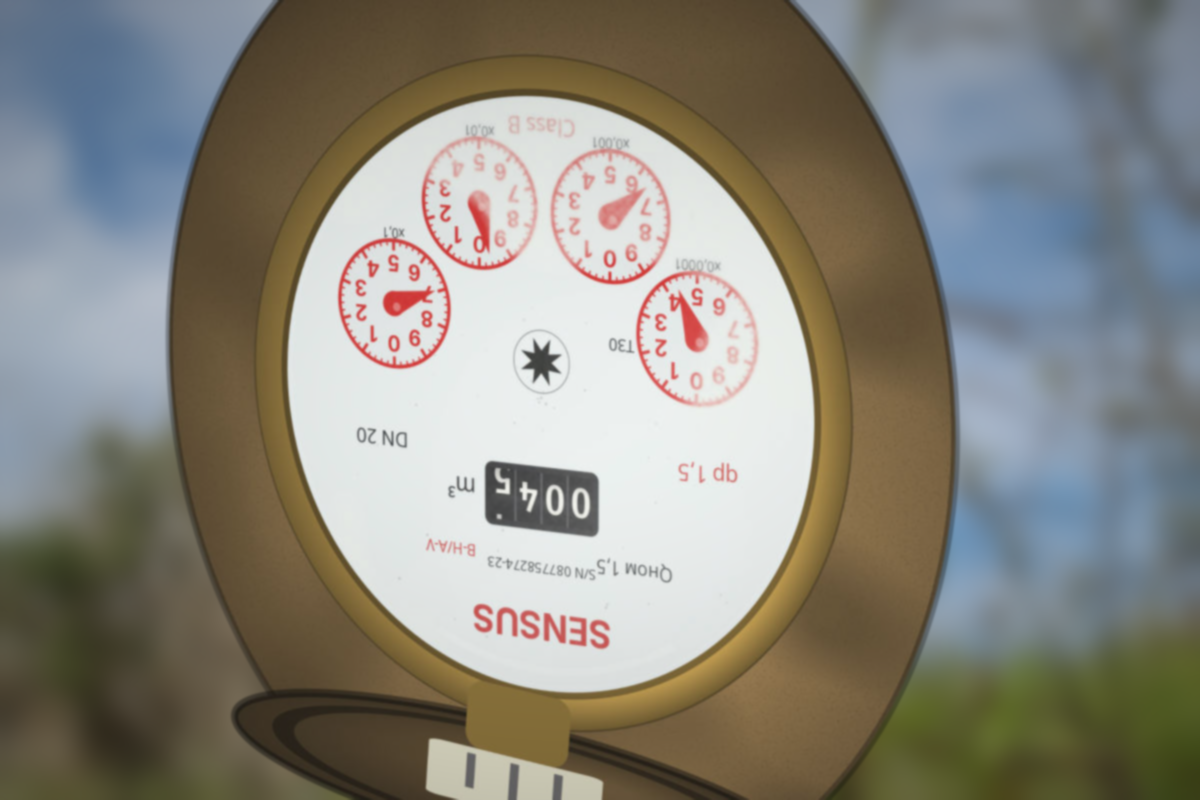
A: 44.6964 m³
